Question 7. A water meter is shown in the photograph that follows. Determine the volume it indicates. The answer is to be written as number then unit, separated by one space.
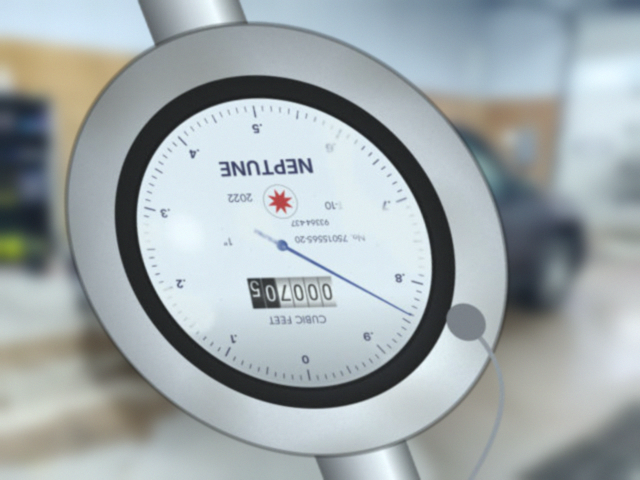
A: 704.84 ft³
